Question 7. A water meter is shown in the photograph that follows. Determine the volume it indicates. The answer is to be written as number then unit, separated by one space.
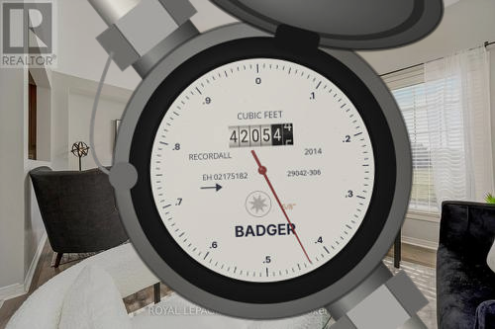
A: 420544.43 ft³
